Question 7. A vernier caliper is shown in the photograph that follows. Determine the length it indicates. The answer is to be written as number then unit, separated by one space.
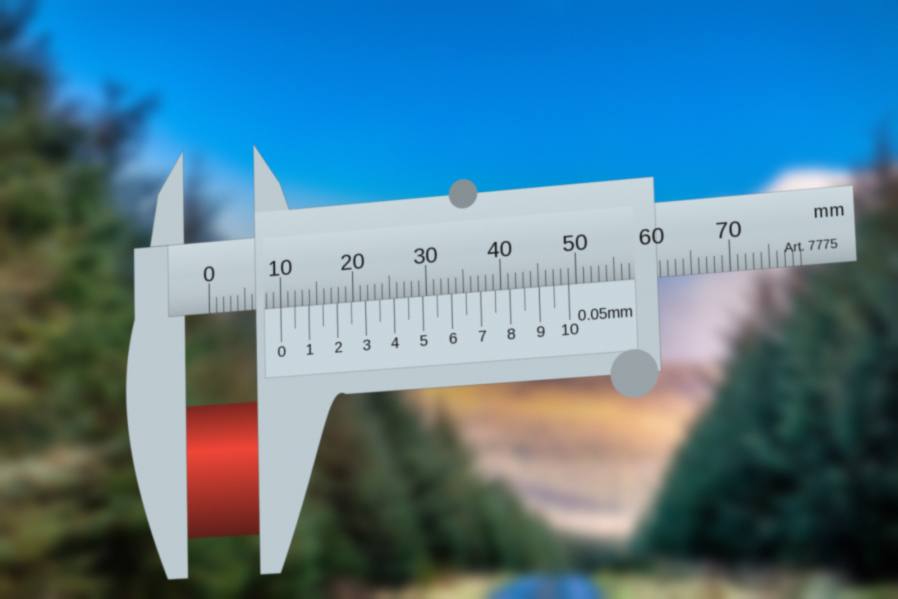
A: 10.0 mm
